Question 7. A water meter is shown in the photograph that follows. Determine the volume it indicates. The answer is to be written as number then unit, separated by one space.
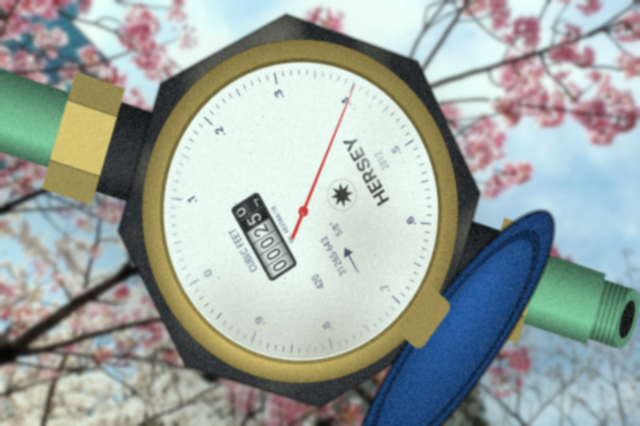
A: 256.40 ft³
